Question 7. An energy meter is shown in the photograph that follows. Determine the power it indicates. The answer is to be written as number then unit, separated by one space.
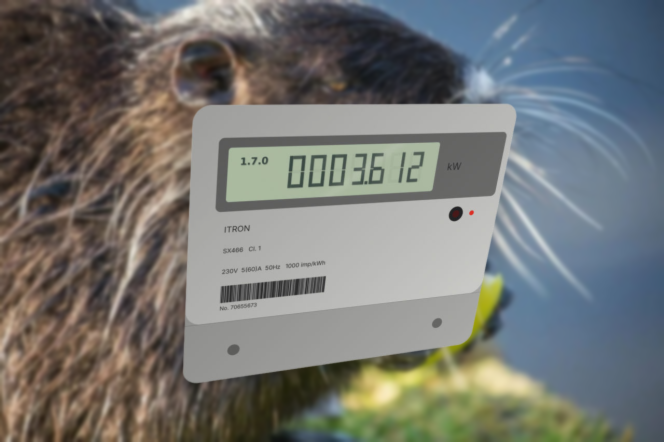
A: 3.612 kW
